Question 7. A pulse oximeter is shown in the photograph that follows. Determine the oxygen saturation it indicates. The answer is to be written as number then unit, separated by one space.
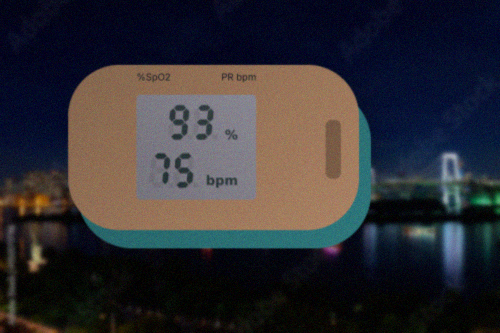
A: 93 %
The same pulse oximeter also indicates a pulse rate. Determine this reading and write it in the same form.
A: 75 bpm
